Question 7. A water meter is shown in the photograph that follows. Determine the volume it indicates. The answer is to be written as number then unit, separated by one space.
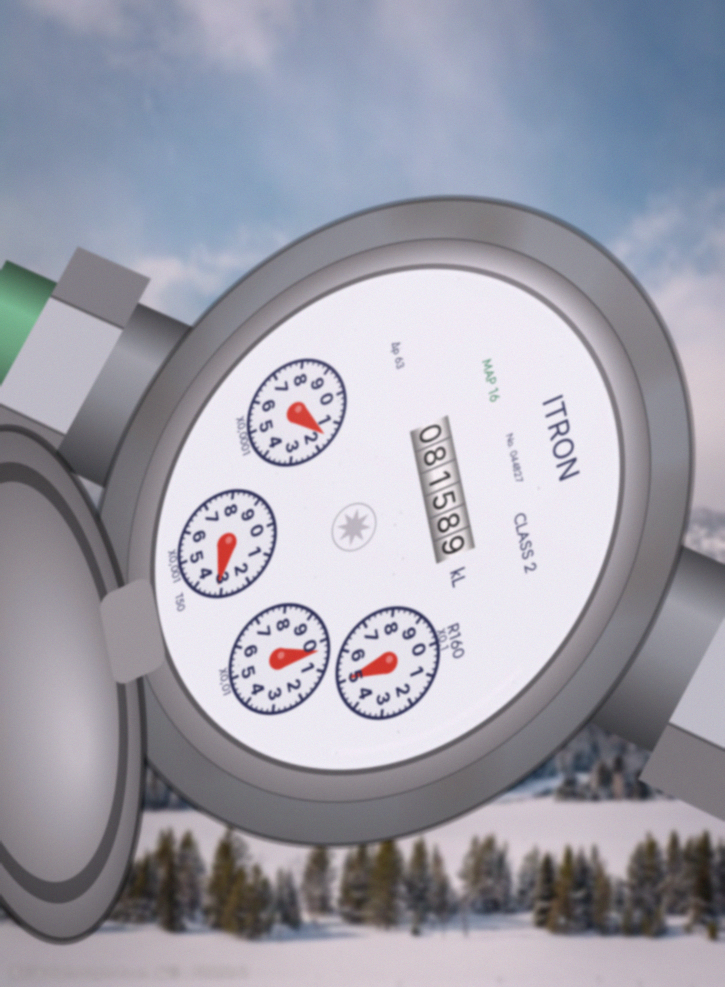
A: 81589.5031 kL
